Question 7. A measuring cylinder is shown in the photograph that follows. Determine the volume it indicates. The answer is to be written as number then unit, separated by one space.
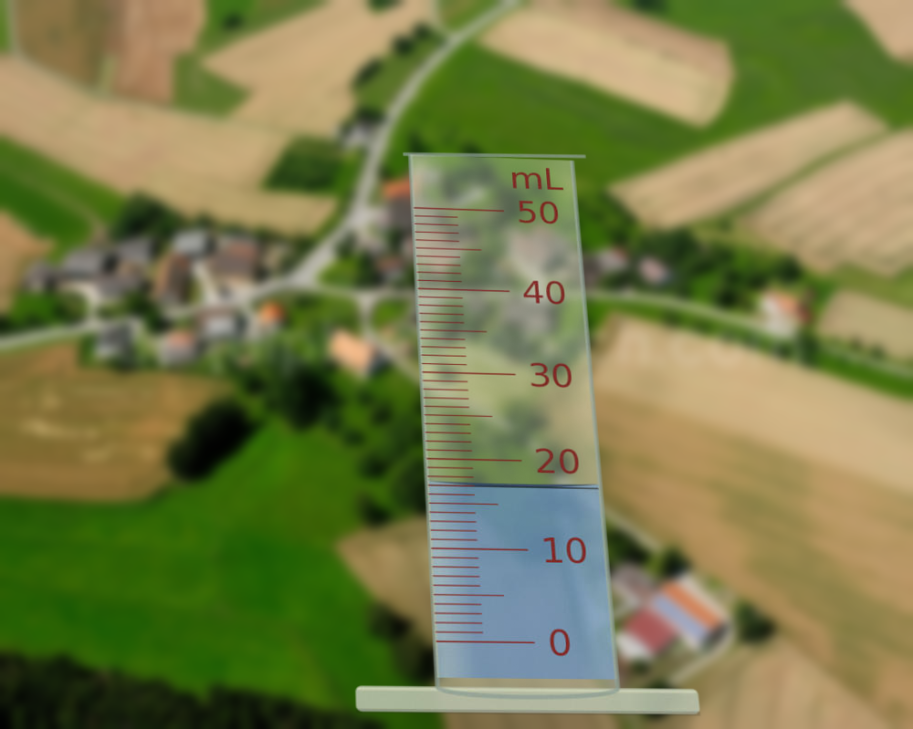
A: 17 mL
